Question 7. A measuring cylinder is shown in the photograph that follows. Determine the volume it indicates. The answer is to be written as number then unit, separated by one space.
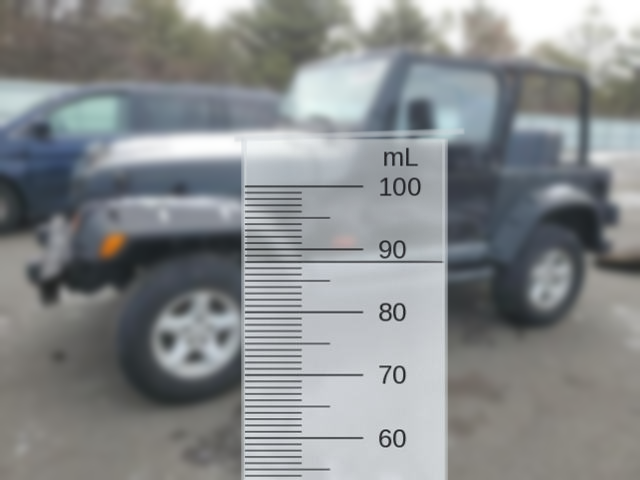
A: 88 mL
